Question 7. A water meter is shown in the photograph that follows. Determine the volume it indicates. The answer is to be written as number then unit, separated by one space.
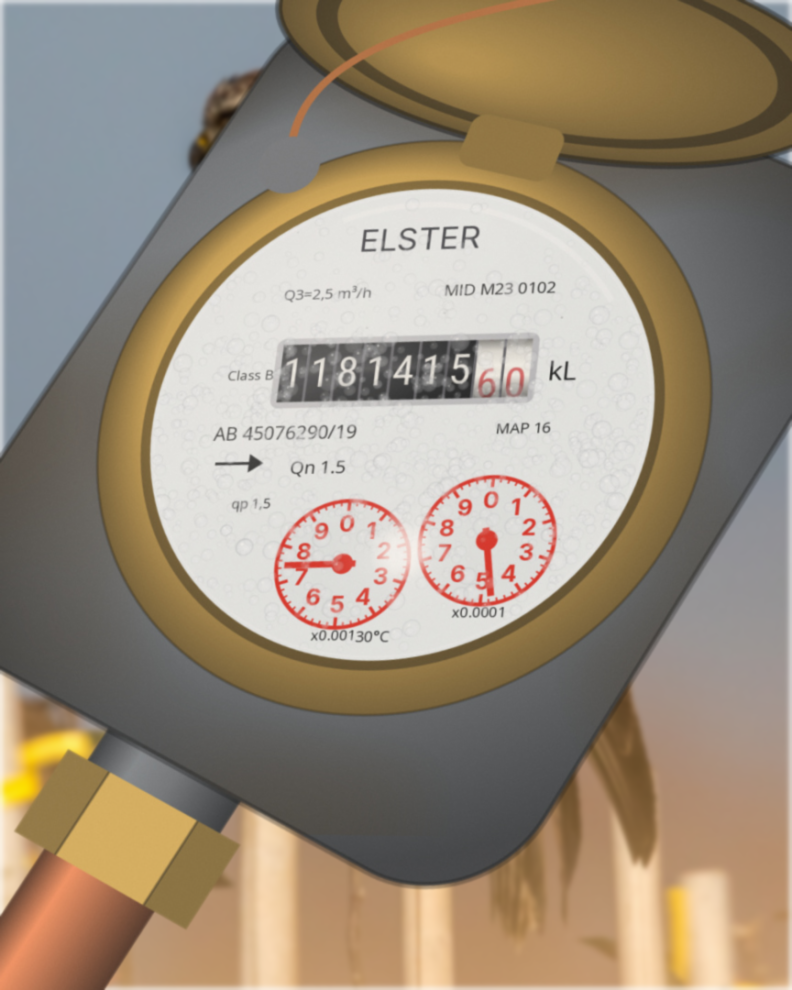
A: 1181415.5974 kL
